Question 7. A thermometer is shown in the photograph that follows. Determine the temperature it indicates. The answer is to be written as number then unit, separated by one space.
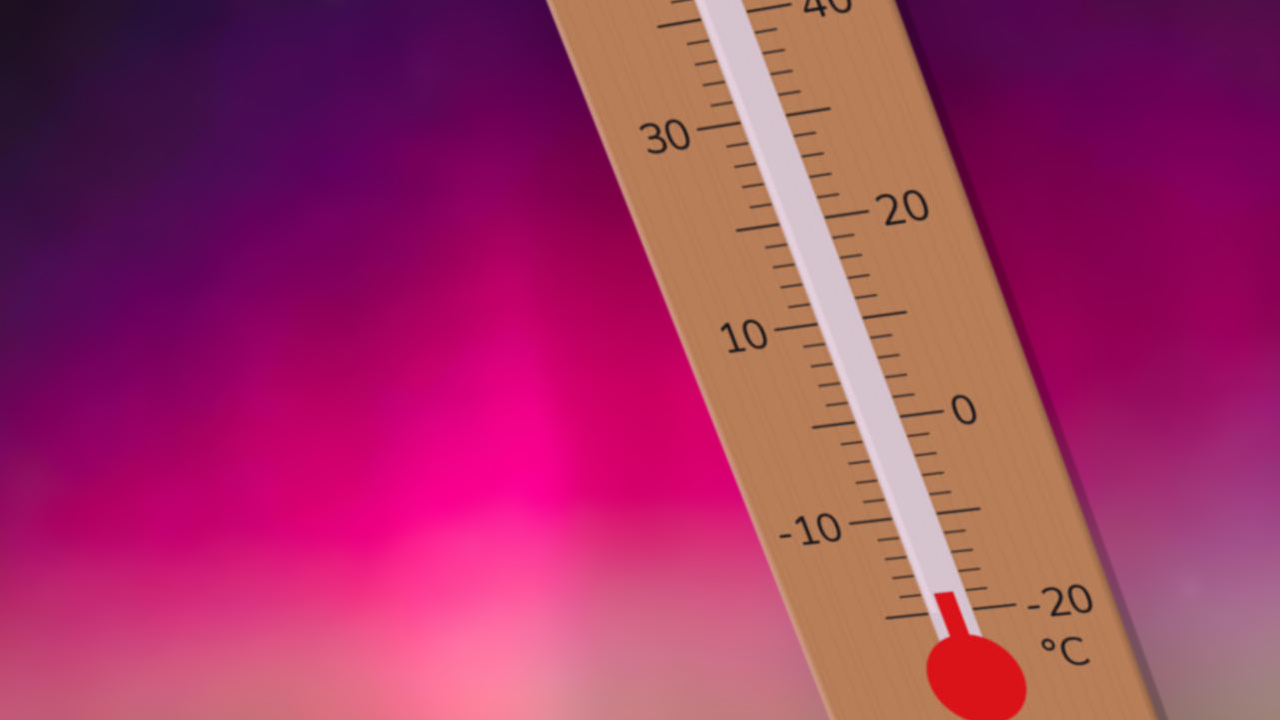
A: -18 °C
